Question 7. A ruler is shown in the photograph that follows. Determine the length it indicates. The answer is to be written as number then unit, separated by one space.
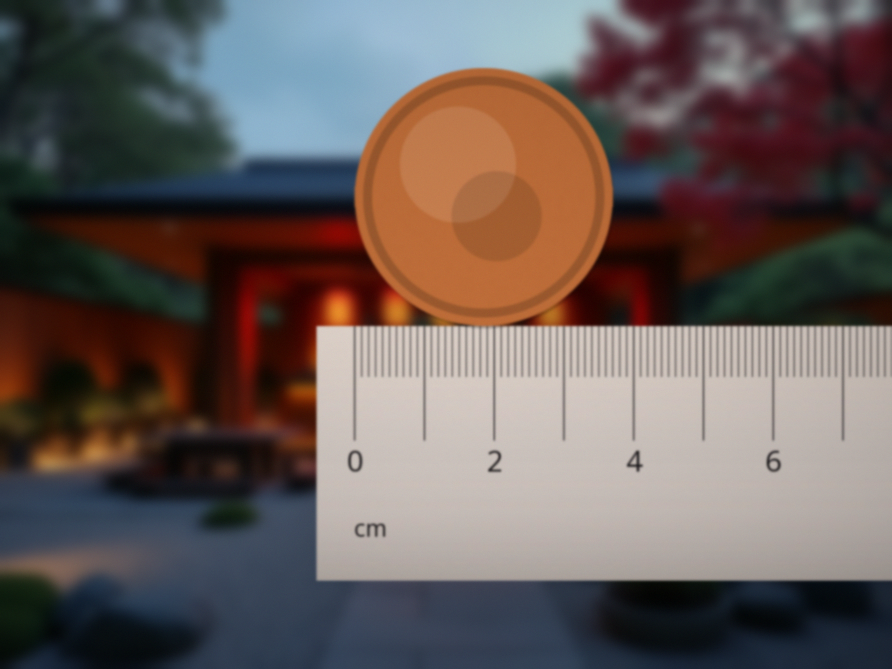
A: 3.7 cm
